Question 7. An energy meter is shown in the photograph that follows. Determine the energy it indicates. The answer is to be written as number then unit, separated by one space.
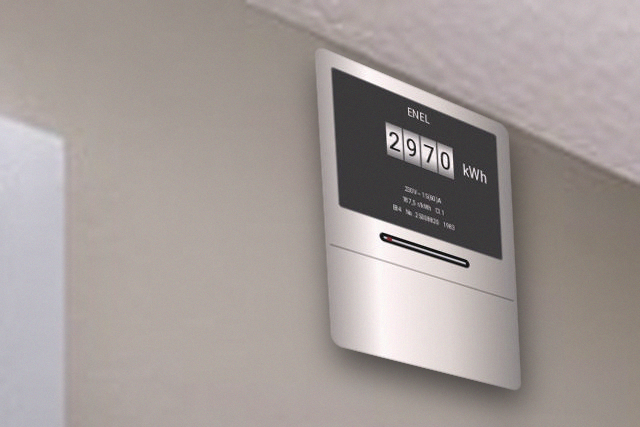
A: 2970 kWh
